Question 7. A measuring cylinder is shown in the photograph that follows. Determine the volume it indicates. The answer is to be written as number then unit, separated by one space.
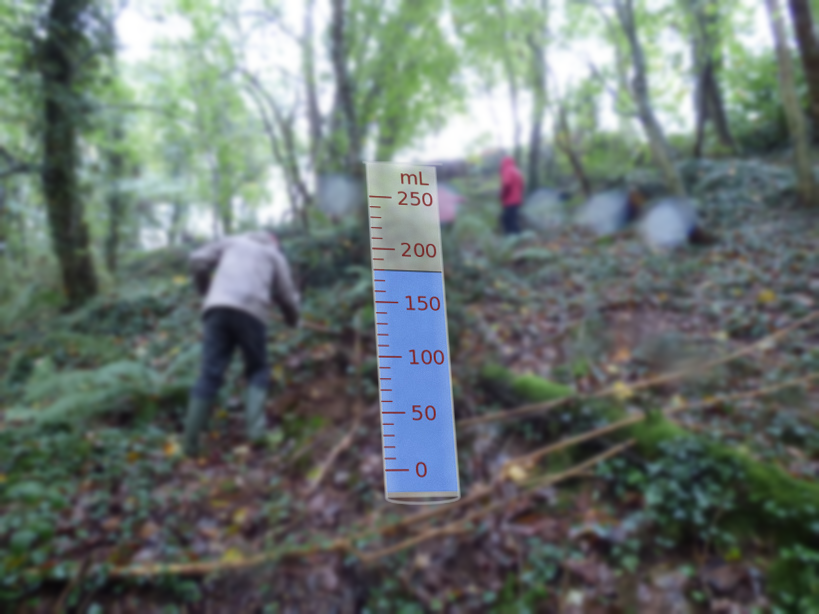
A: 180 mL
